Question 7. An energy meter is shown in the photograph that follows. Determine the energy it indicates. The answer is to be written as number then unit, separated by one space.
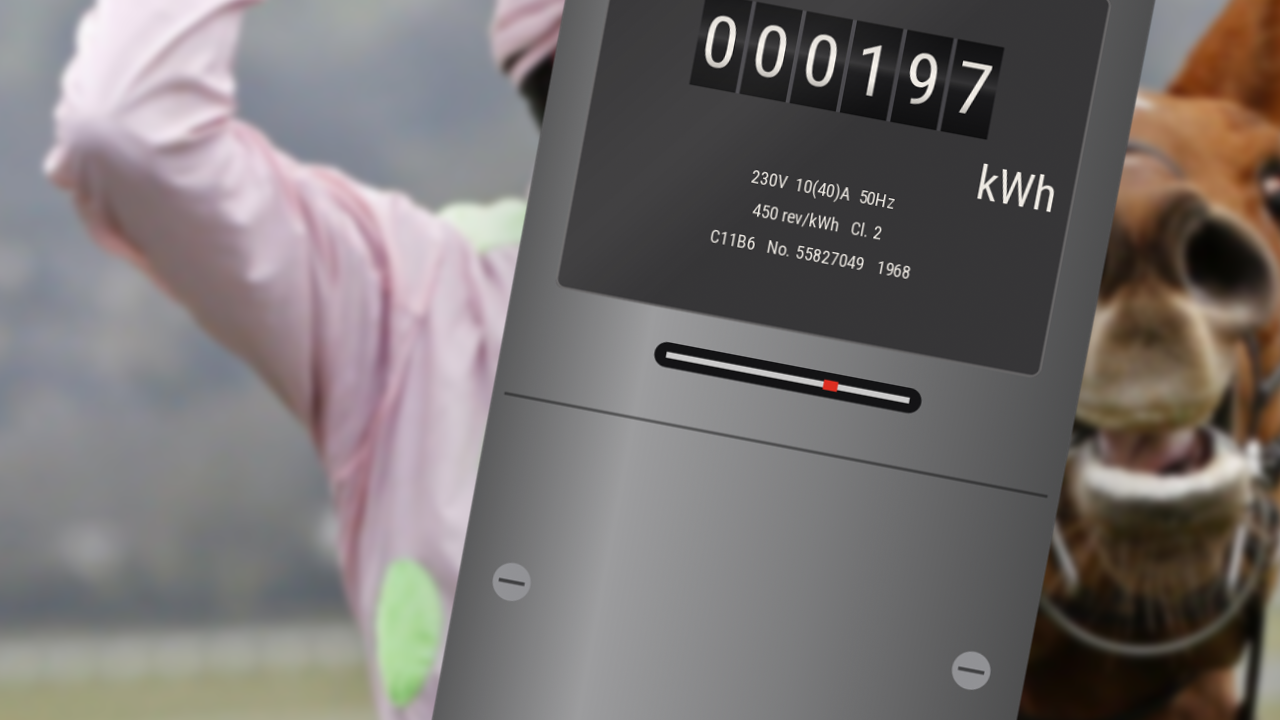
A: 197 kWh
